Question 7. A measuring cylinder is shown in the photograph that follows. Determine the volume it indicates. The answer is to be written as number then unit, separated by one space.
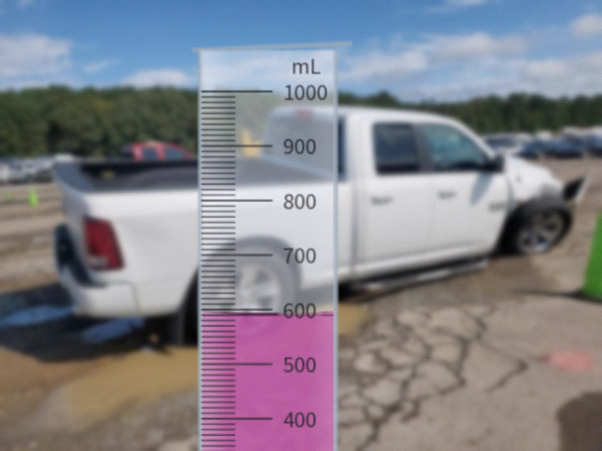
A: 590 mL
